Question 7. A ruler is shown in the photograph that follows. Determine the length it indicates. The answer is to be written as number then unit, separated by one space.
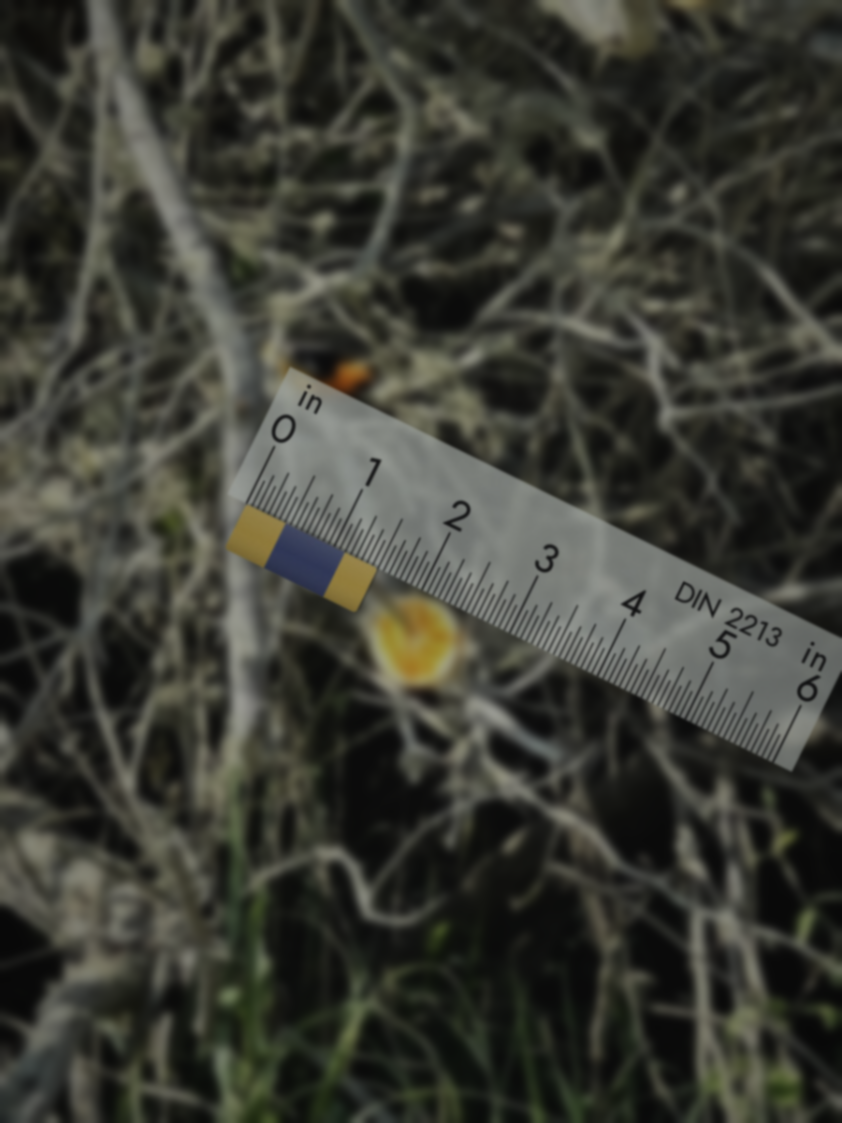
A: 1.5 in
